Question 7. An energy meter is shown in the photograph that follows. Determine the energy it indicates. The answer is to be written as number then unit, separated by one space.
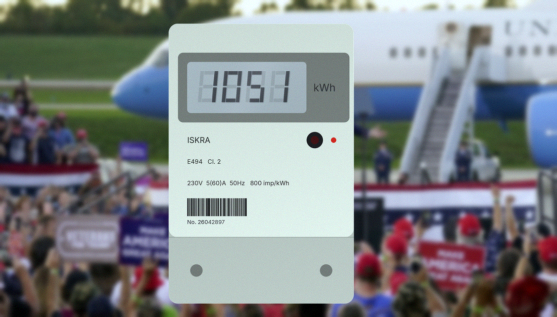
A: 1051 kWh
